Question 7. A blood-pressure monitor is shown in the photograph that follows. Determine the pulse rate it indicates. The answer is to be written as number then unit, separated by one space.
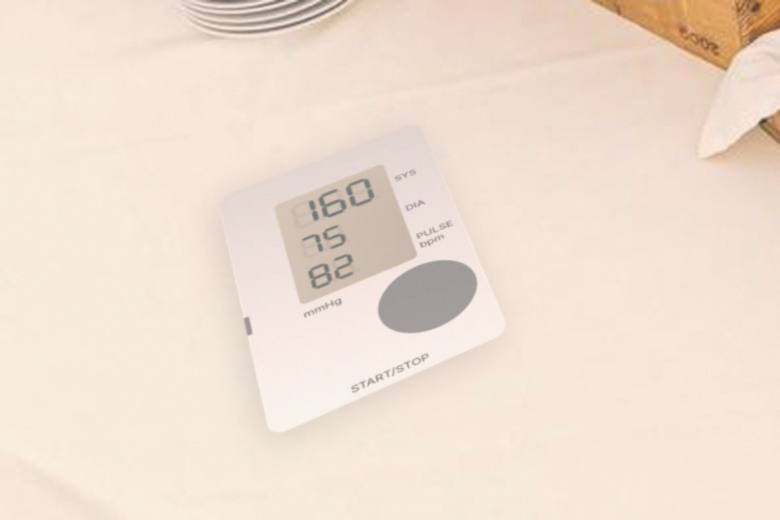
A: 82 bpm
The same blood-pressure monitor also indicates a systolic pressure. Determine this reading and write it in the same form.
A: 160 mmHg
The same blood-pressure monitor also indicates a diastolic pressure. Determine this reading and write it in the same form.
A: 75 mmHg
